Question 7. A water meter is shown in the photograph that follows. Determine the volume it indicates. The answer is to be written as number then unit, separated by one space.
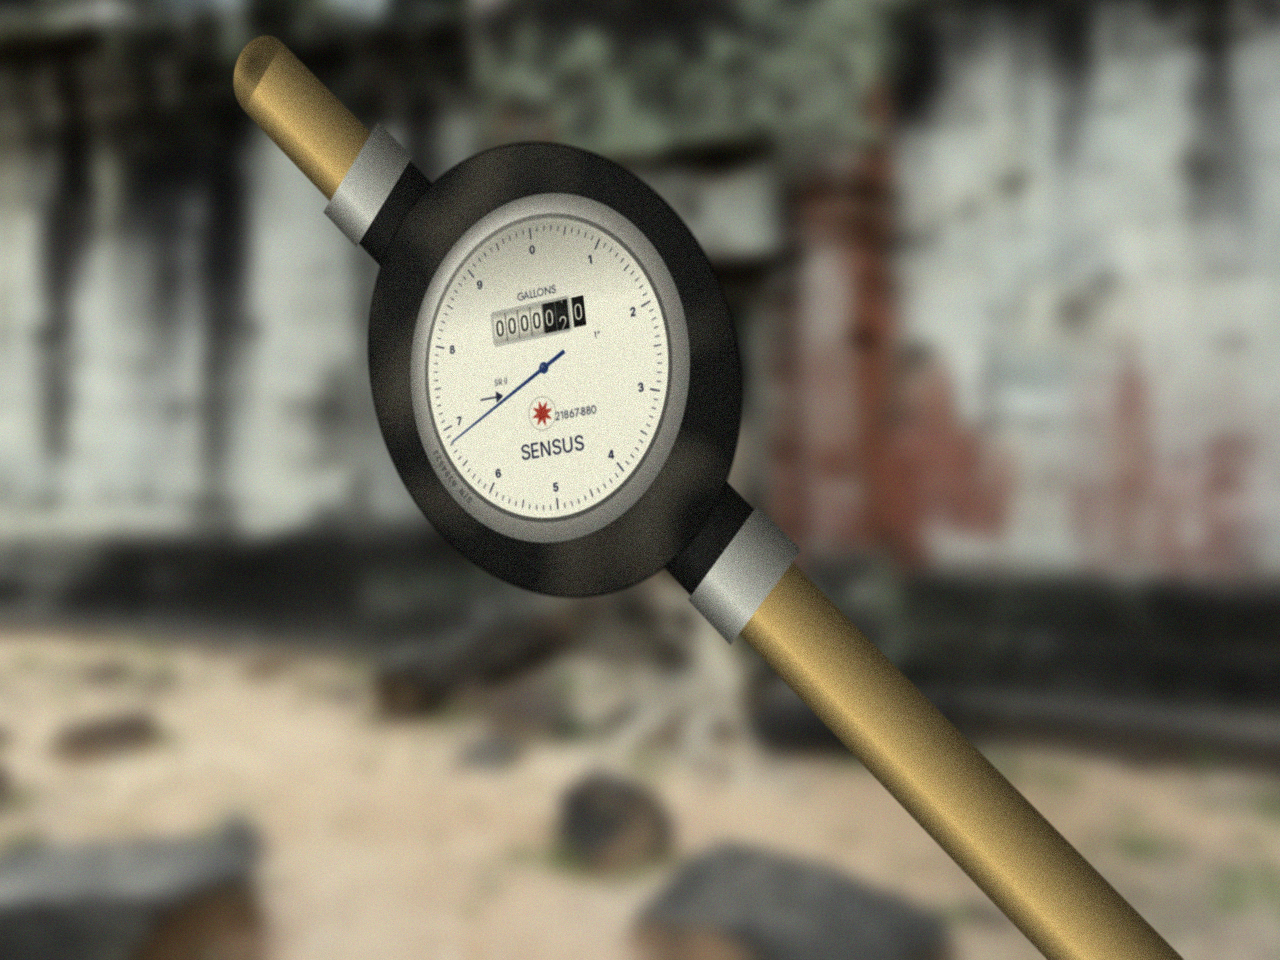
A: 16.8 gal
